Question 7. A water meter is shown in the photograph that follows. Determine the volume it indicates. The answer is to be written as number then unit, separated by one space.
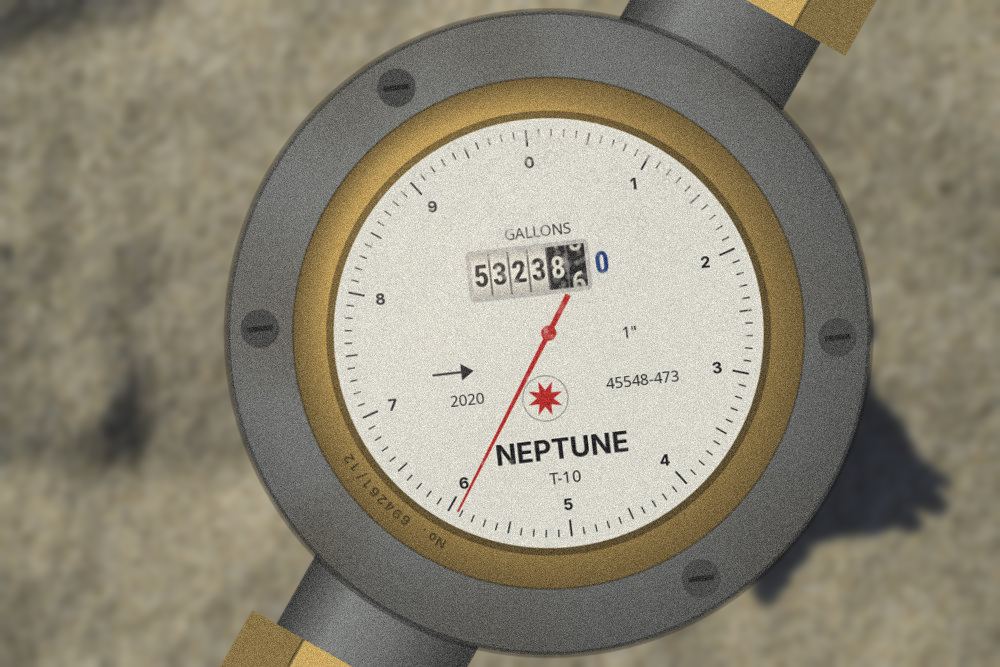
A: 5323855.9 gal
